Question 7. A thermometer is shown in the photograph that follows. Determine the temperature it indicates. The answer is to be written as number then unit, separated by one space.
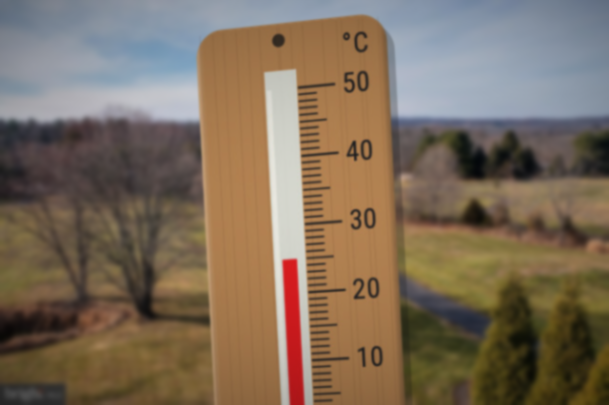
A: 25 °C
